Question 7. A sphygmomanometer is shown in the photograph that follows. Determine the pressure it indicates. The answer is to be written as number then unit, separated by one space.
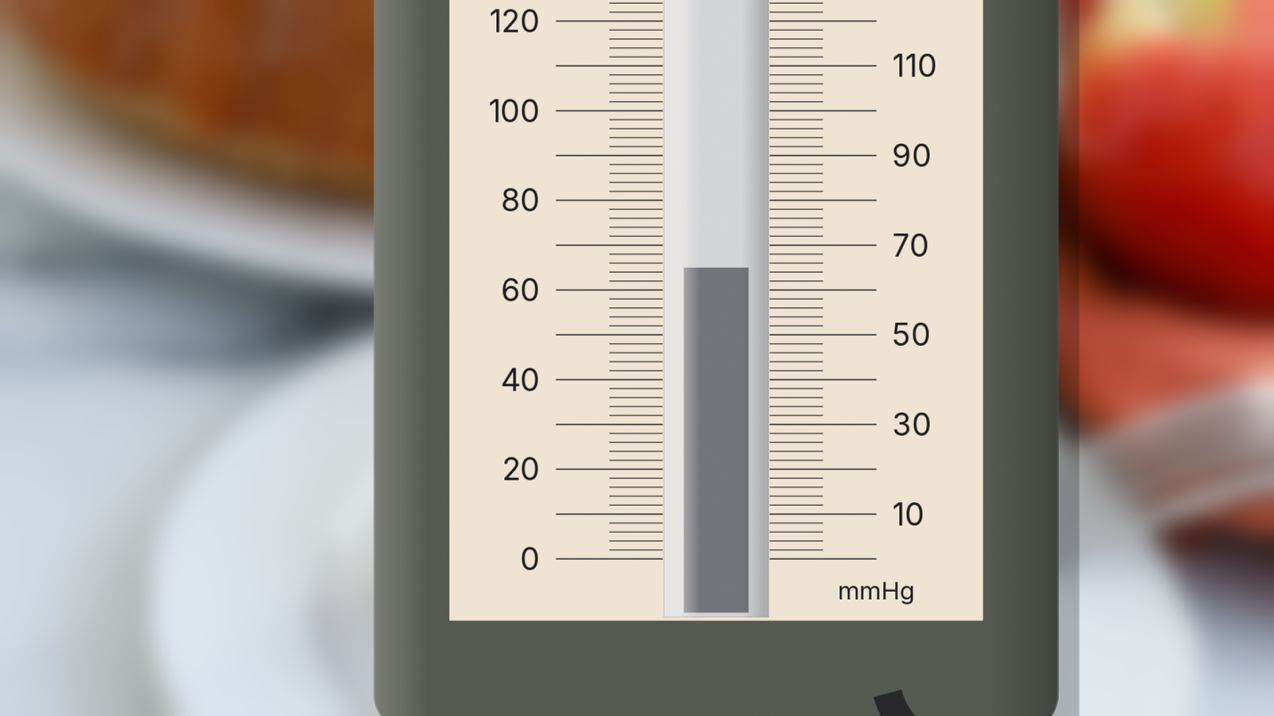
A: 65 mmHg
